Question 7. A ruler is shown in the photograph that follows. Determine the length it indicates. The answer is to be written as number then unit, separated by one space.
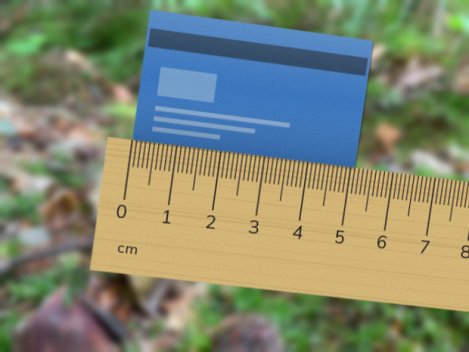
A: 5.1 cm
